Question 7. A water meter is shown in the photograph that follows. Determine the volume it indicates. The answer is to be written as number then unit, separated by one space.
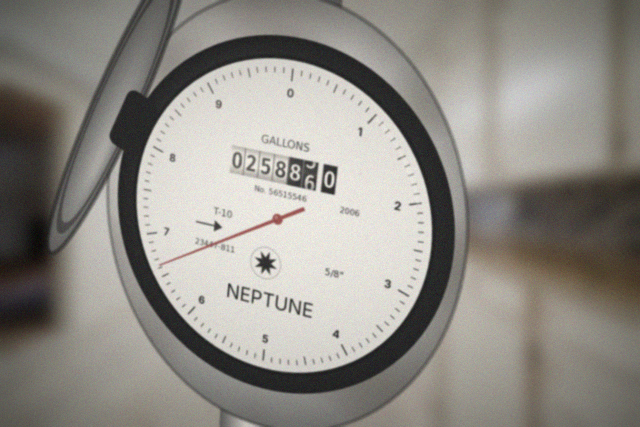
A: 258856.6 gal
